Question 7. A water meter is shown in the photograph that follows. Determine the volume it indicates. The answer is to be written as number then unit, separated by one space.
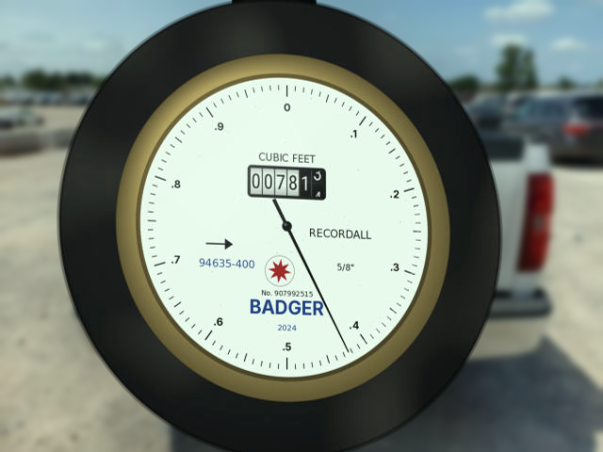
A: 7813.42 ft³
